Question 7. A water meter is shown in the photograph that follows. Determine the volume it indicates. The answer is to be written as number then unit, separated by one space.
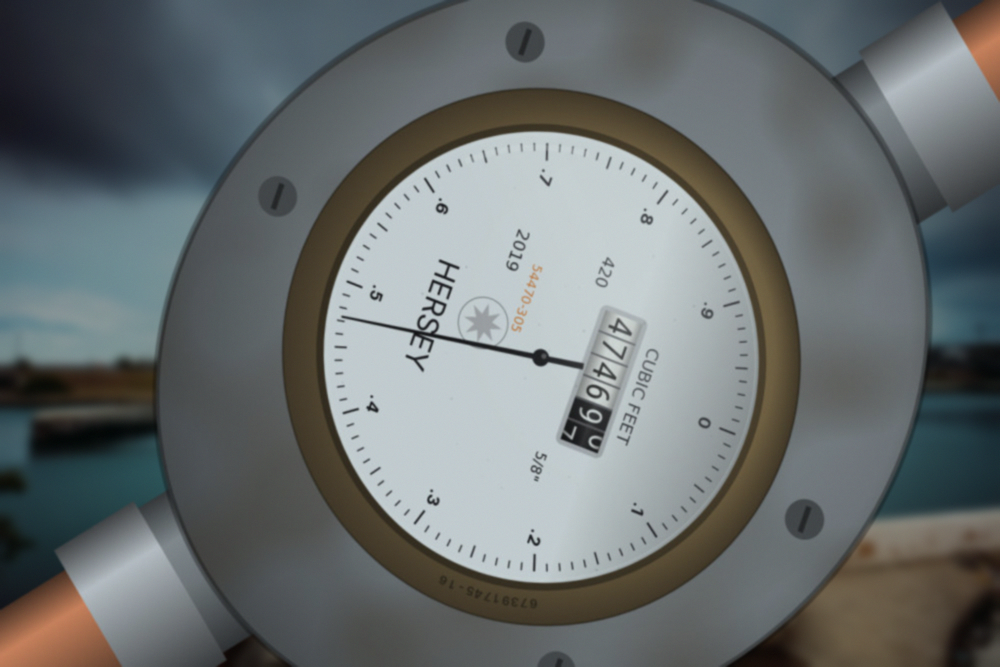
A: 474696.47 ft³
